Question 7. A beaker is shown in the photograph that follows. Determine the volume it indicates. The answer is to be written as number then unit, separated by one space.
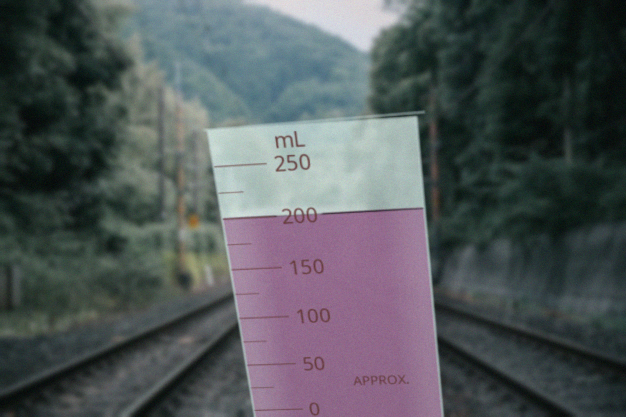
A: 200 mL
